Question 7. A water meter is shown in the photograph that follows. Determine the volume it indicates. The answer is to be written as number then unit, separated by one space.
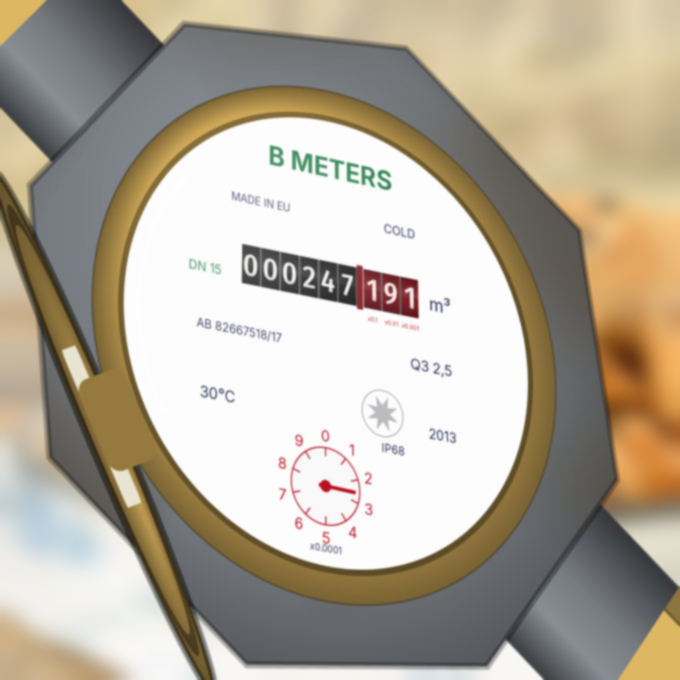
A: 247.1912 m³
